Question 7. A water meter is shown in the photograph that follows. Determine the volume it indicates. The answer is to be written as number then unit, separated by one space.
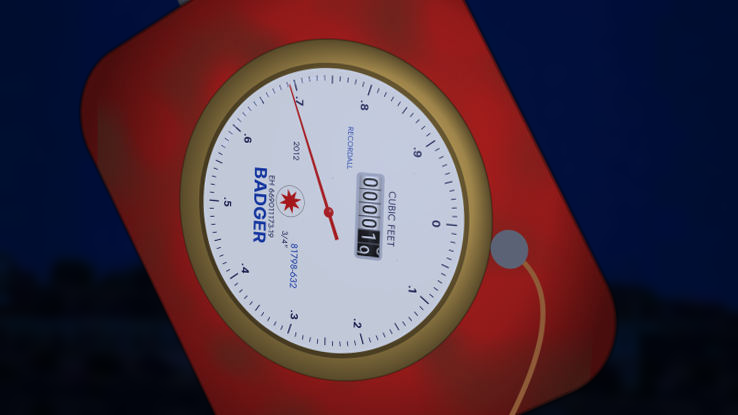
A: 18.69 ft³
